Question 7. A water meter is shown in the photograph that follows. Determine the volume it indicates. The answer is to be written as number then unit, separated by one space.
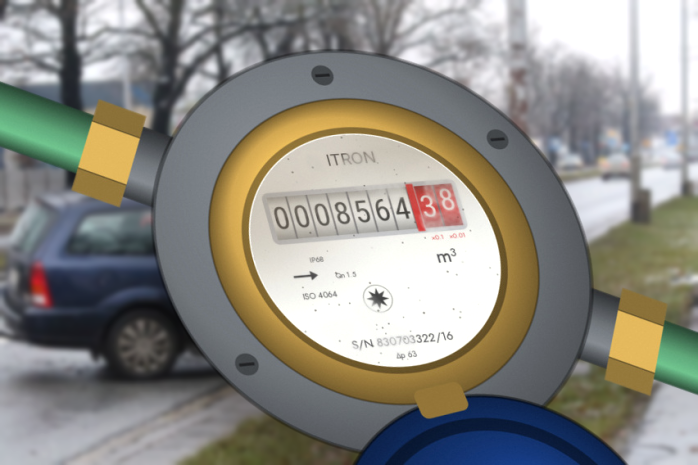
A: 8564.38 m³
